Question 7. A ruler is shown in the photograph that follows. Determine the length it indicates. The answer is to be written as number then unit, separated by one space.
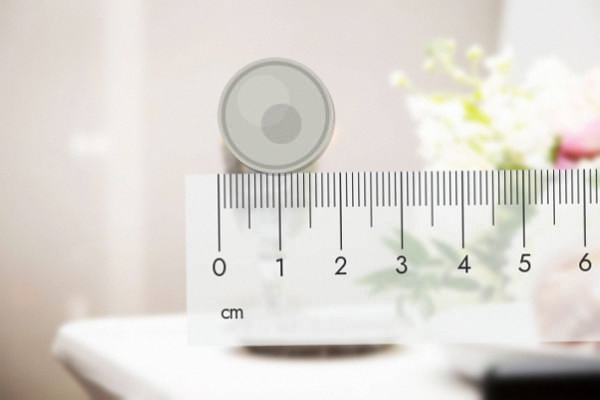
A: 1.9 cm
